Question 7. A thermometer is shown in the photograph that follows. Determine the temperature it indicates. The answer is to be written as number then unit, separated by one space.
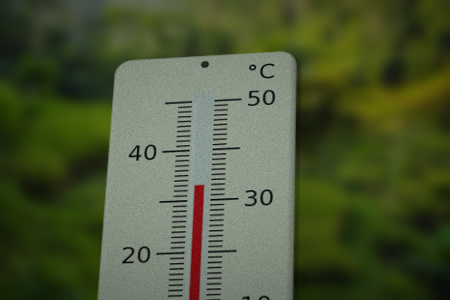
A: 33 °C
